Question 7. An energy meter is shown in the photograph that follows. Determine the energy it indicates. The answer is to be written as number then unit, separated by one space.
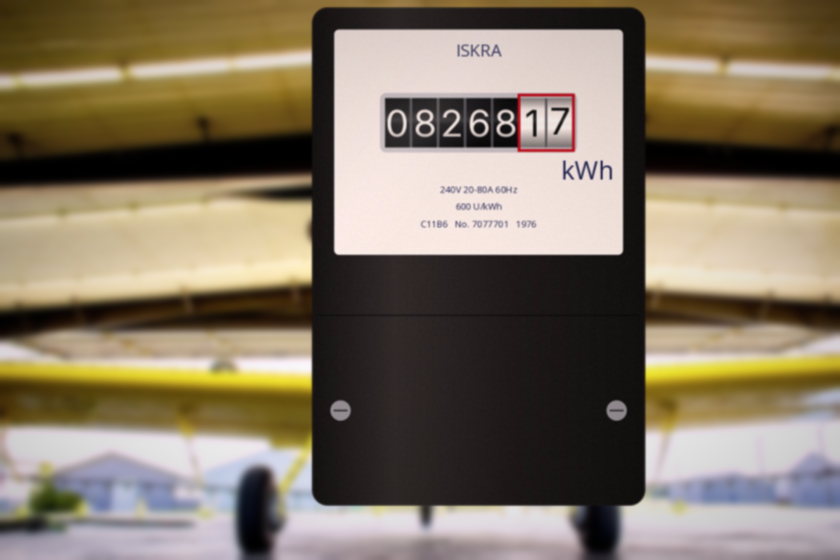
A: 8268.17 kWh
